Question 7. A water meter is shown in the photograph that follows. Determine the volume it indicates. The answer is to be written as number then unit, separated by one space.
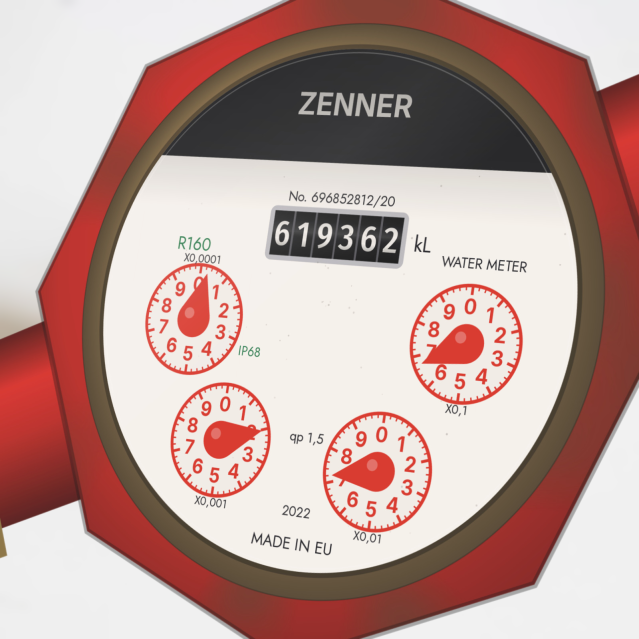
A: 619362.6720 kL
